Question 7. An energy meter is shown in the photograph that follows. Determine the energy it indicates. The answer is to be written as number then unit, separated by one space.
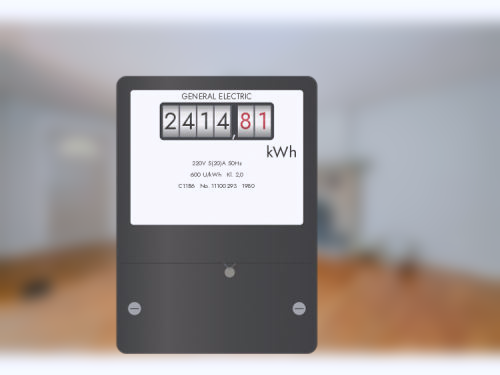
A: 2414.81 kWh
